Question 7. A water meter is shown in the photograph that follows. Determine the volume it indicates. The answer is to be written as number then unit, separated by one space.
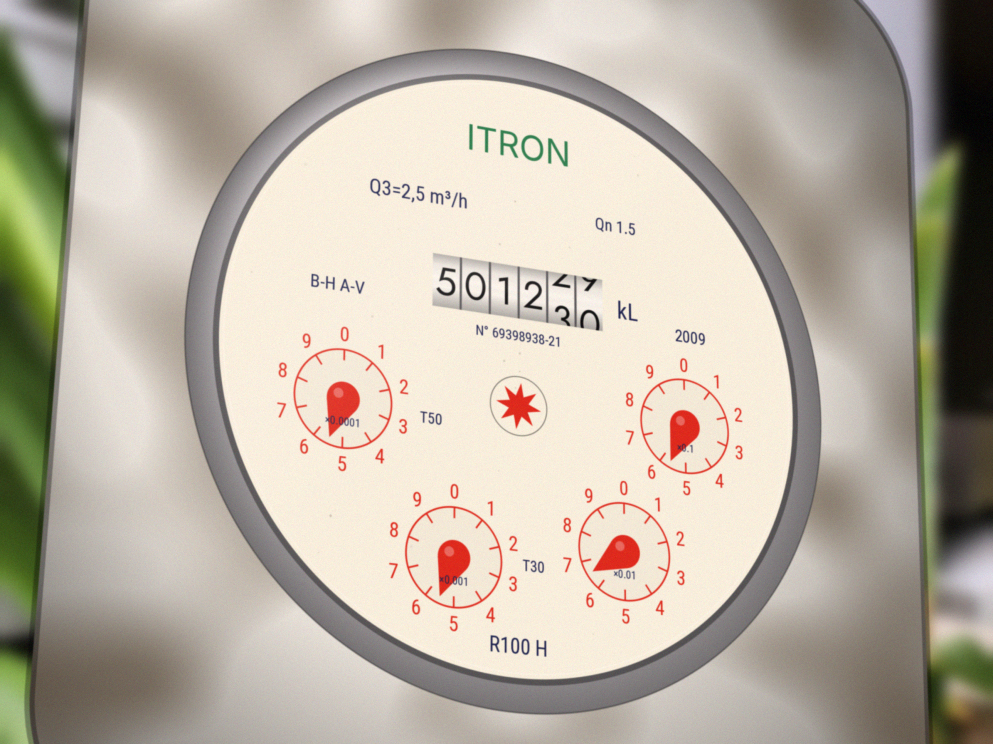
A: 501229.5655 kL
